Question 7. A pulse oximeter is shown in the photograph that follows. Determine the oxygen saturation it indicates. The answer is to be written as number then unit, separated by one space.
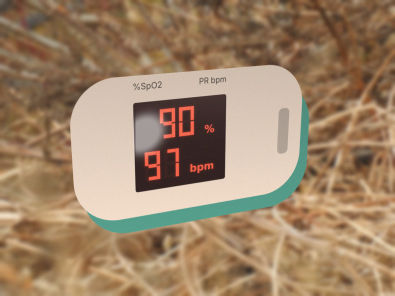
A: 90 %
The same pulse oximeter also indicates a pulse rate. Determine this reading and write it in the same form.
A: 97 bpm
